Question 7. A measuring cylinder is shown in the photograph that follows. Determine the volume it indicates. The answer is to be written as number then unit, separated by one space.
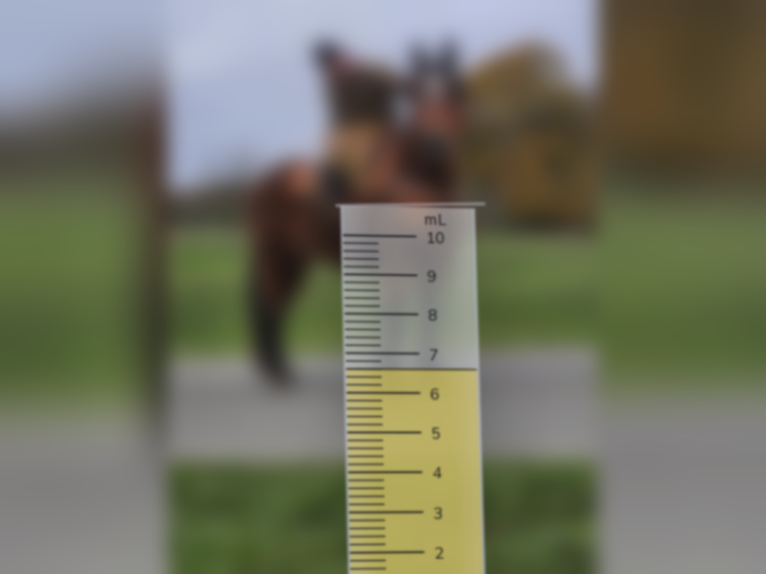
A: 6.6 mL
